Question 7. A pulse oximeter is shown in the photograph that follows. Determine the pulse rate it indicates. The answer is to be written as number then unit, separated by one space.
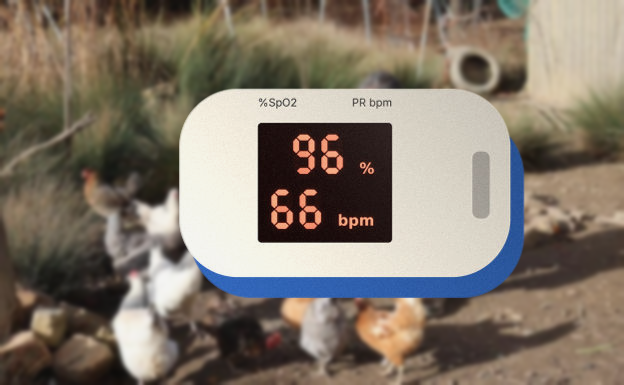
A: 66 bpm
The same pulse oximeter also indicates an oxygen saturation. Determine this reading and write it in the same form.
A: 96 %
